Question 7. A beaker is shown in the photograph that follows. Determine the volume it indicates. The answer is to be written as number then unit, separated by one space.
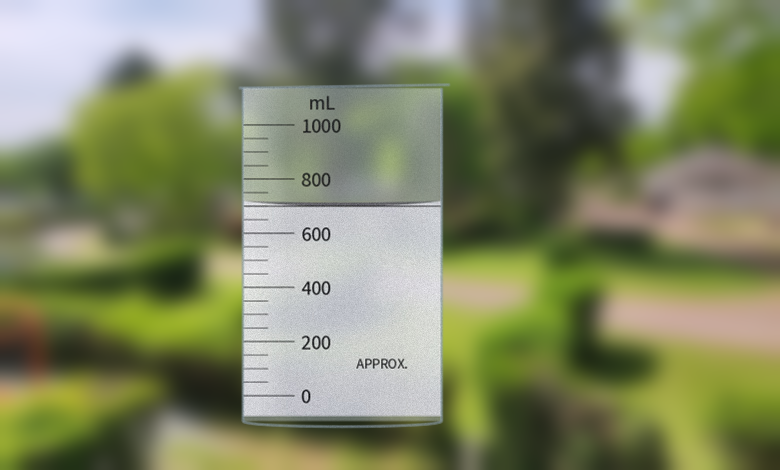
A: 700 mL
